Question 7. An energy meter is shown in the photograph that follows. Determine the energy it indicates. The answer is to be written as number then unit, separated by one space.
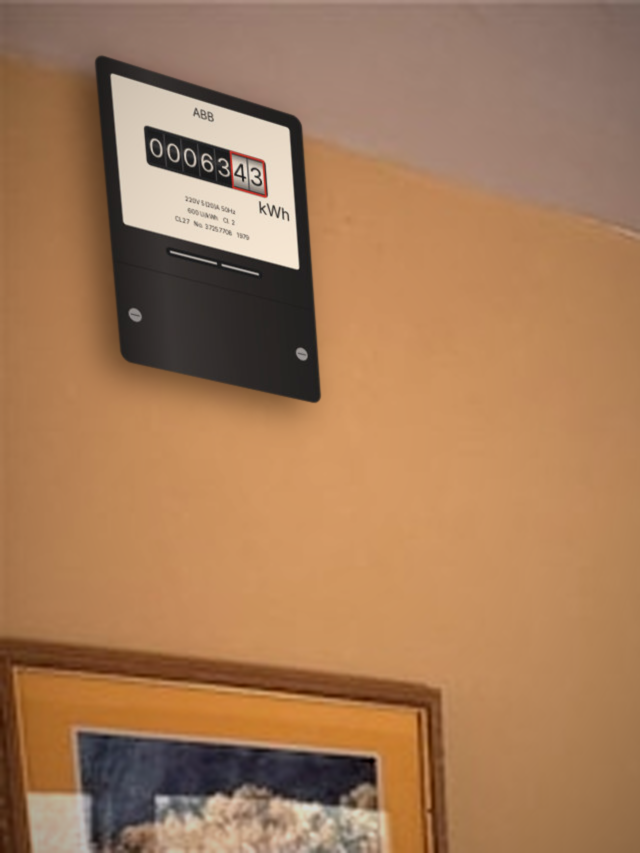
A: 63.43 kWh
